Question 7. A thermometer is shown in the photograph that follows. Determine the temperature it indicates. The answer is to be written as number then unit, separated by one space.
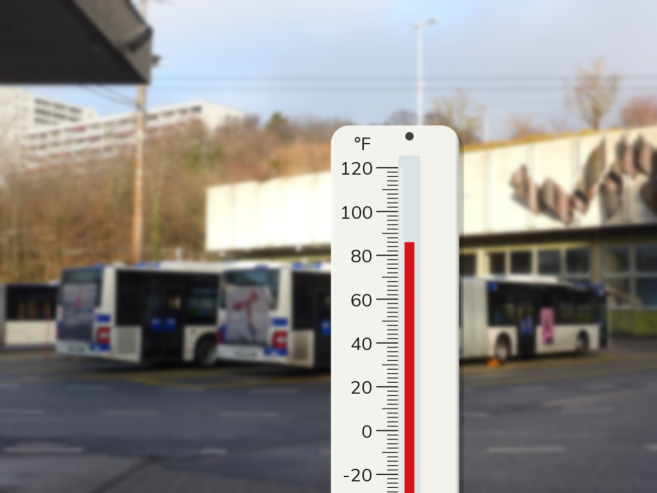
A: 86 °F
